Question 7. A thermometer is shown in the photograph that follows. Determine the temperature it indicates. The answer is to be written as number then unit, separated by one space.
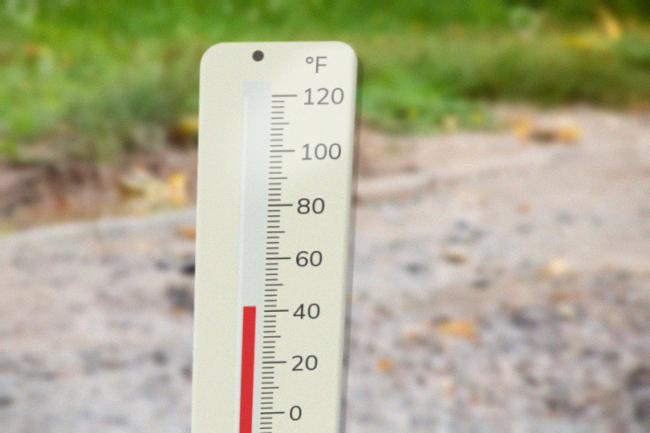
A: 42 °F
